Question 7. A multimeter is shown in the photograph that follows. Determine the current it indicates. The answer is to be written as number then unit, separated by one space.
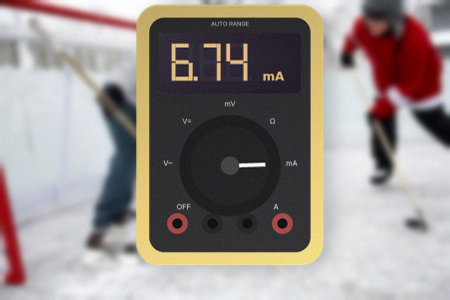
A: 6.74 mA
